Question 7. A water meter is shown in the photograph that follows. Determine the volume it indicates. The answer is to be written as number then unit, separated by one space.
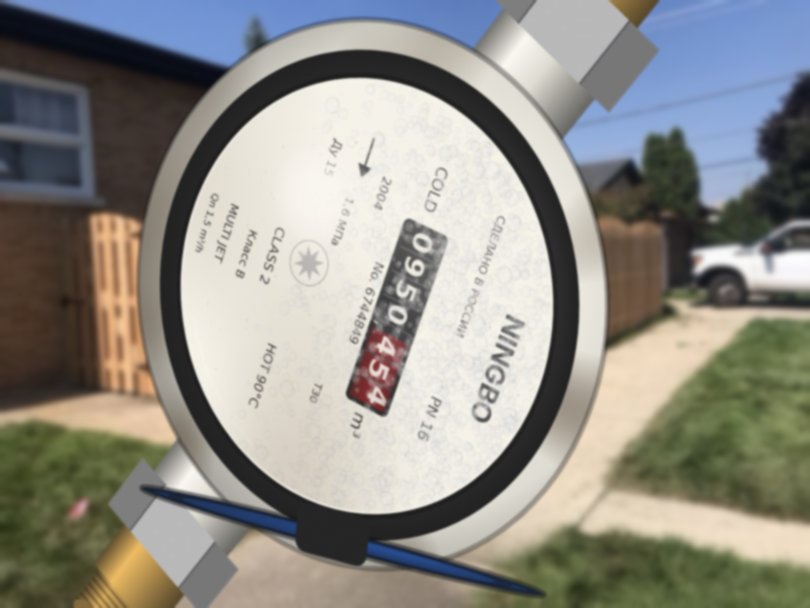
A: 950.454 m³
